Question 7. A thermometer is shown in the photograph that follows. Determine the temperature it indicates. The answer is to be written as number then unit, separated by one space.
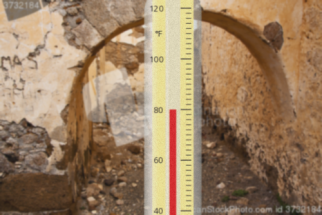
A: 80 °F
